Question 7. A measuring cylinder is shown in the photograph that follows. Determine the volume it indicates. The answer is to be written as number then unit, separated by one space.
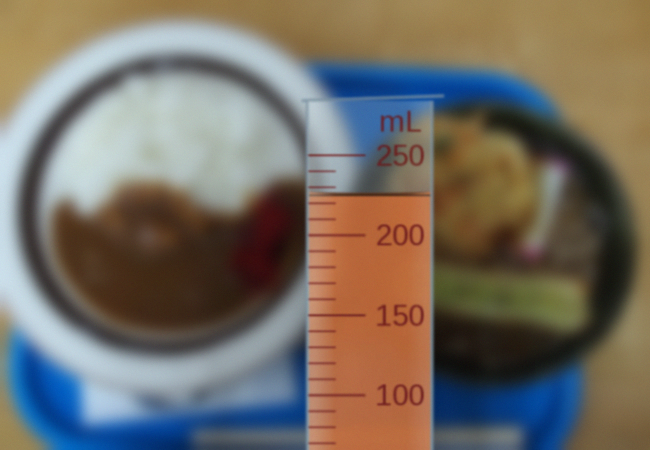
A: 225 mL
